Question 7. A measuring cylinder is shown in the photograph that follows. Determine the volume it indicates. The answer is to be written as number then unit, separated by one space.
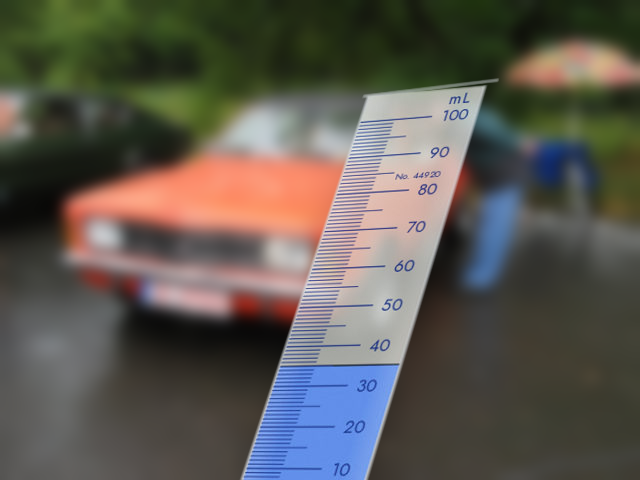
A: 35 mL
